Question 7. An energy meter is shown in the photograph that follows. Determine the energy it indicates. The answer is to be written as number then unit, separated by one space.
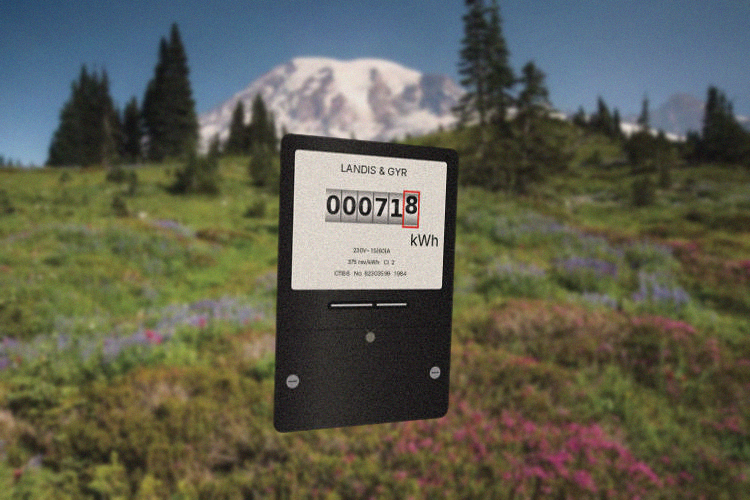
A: 71.8 kWh
